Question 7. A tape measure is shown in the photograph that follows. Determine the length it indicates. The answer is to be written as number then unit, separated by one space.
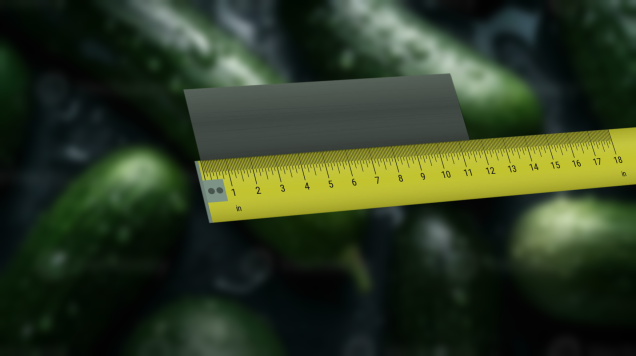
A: 11.5 in
